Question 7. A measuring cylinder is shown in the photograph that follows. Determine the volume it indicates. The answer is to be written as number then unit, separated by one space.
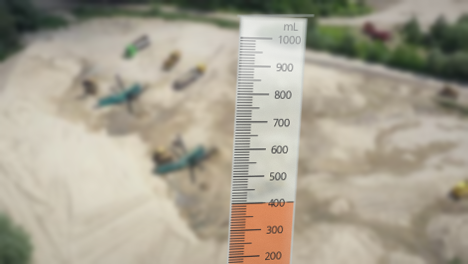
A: 400 mL
